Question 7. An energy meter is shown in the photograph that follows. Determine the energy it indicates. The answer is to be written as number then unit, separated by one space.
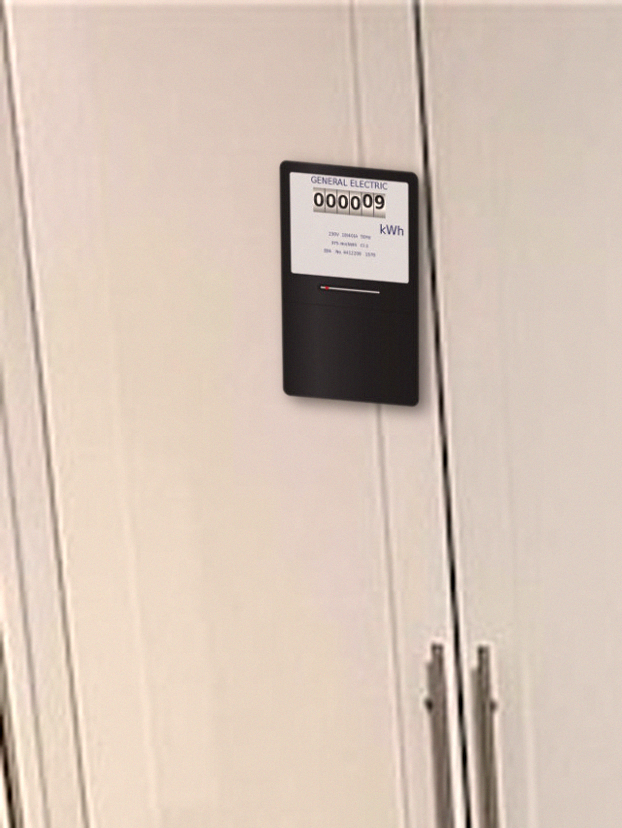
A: 9 kWh
